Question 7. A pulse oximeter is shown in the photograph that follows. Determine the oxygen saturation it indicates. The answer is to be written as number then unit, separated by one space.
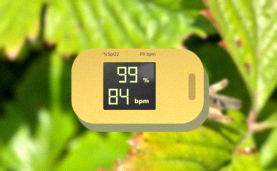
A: 99 %
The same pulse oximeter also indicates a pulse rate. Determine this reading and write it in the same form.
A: 84 bpm
